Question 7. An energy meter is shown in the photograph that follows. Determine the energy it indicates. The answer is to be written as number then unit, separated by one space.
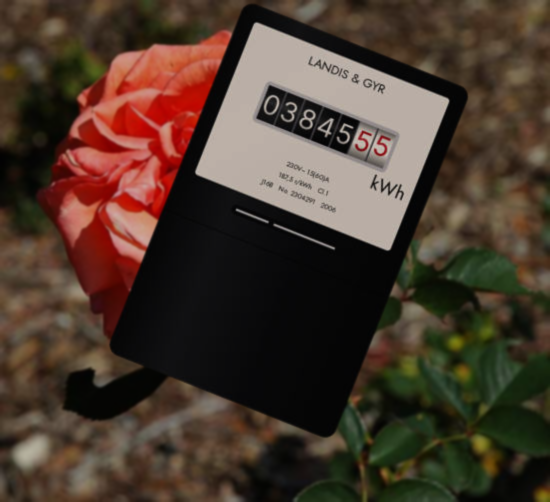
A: 3845.55 kWh
